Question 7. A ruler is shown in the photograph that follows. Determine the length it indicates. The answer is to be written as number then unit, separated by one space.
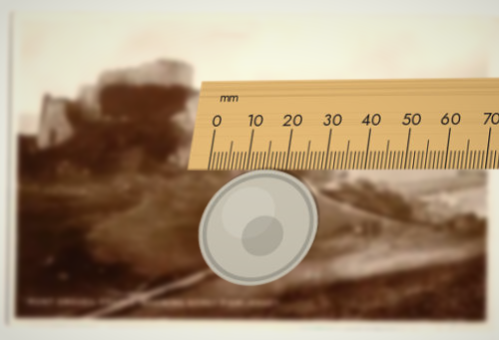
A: 30 mm
